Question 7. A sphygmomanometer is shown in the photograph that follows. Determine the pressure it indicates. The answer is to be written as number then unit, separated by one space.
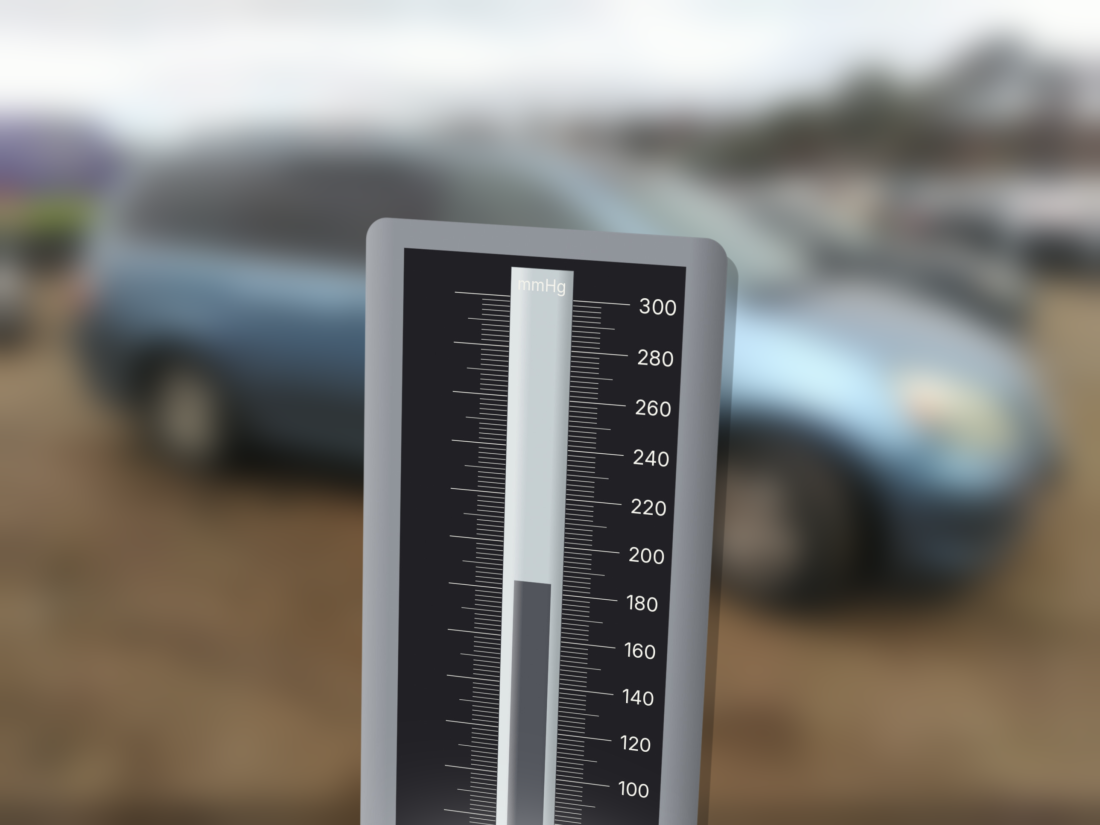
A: 184 mmHg
